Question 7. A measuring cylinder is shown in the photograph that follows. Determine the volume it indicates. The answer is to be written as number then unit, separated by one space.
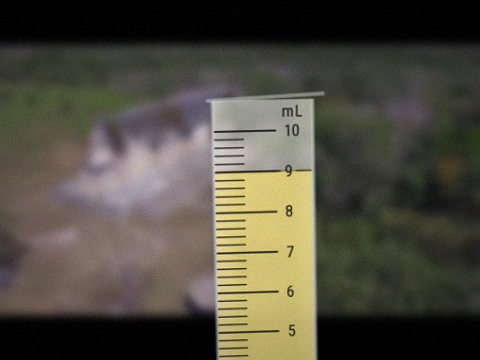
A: 9 mL
